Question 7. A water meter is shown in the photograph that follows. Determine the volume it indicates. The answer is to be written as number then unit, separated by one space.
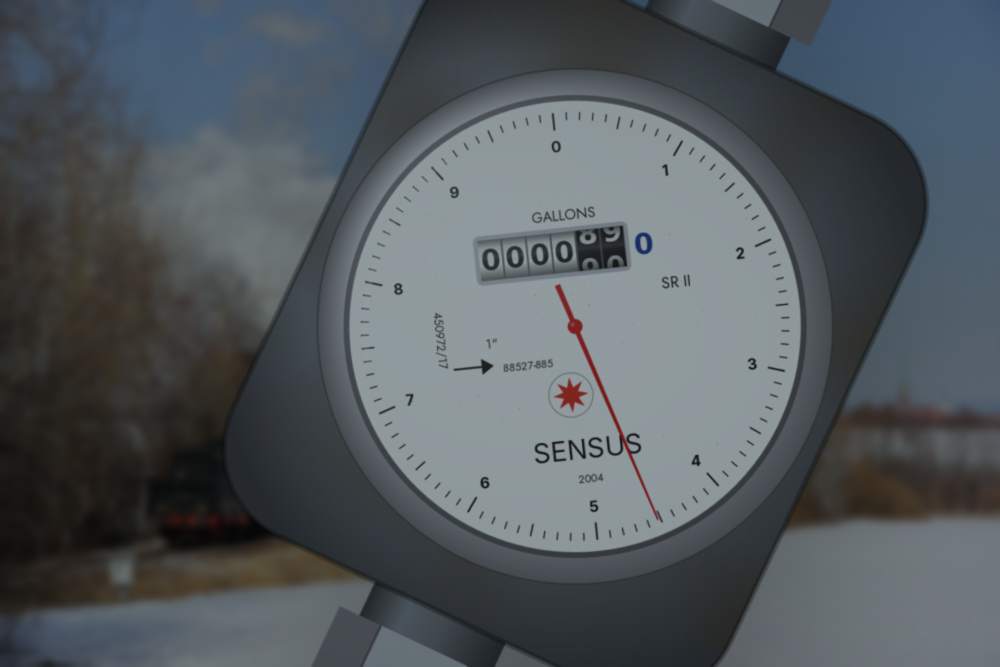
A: 894.5 gal
